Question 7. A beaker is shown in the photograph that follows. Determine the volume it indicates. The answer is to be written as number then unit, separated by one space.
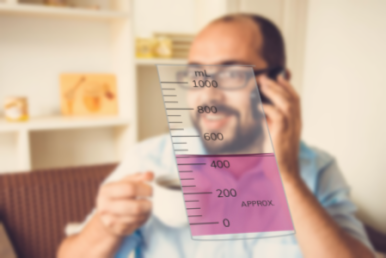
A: 450 mL
